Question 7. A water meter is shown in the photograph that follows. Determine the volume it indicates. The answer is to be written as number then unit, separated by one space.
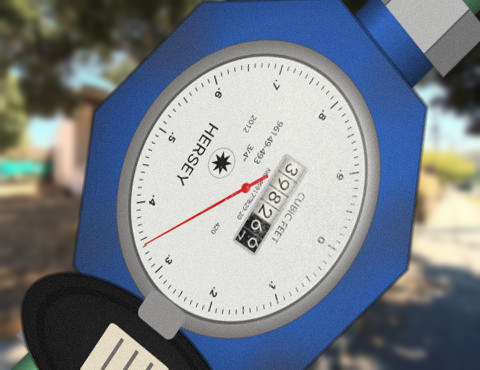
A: 398266.34 ft³
